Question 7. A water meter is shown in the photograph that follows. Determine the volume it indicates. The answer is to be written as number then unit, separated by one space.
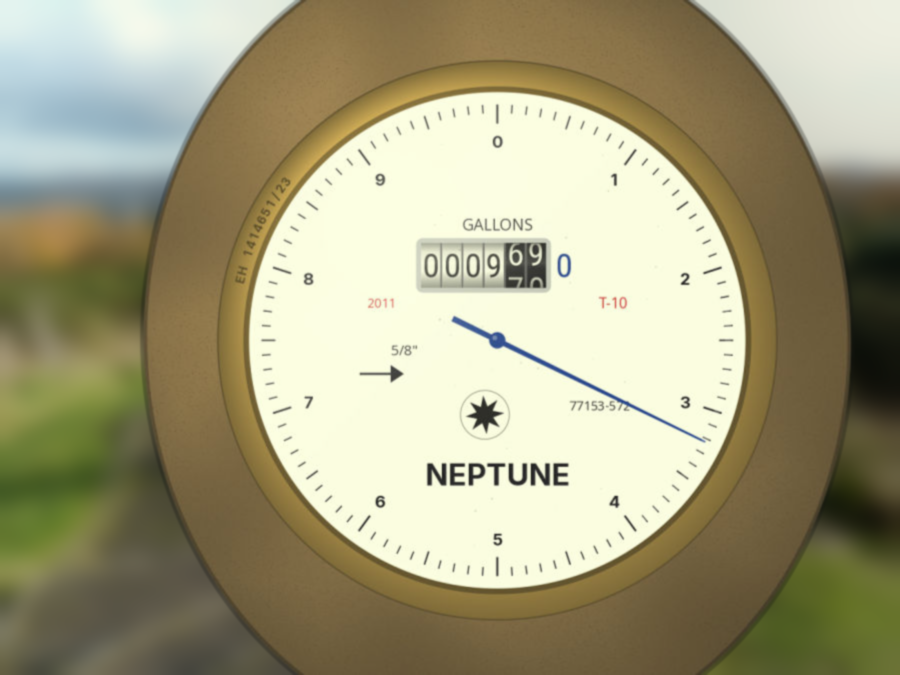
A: 9693.2 gal
